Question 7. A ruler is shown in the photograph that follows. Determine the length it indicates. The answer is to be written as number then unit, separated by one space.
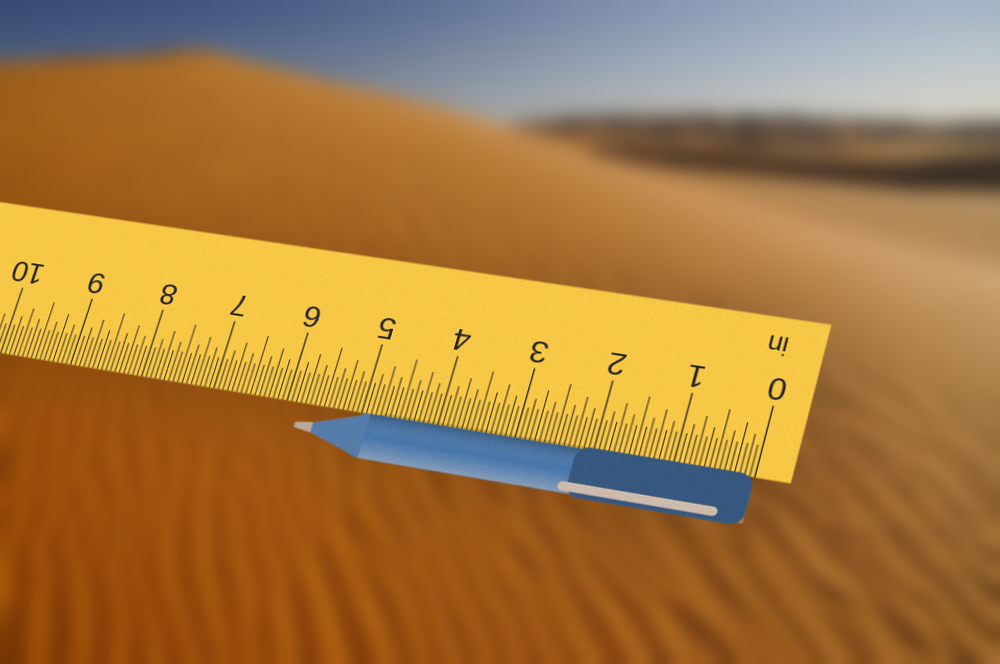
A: 5.8125 in
